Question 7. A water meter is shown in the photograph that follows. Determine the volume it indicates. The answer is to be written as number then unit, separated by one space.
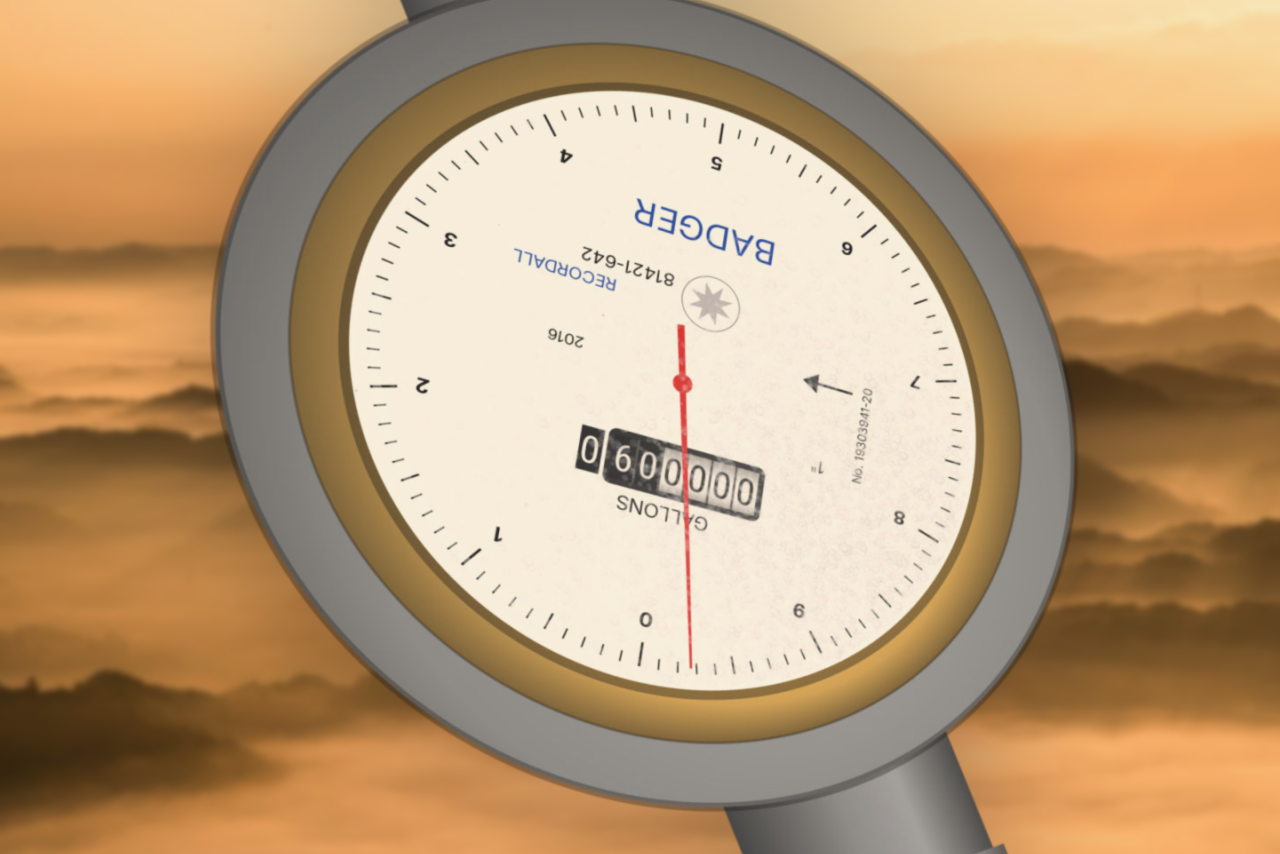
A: 89.7 gal
